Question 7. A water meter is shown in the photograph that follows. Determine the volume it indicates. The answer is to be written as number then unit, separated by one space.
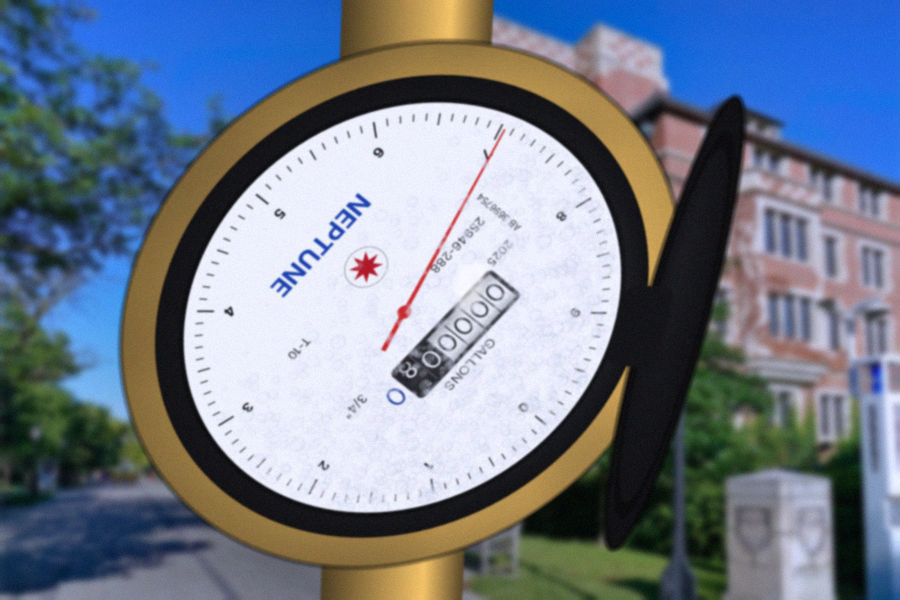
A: 77.0 gal
